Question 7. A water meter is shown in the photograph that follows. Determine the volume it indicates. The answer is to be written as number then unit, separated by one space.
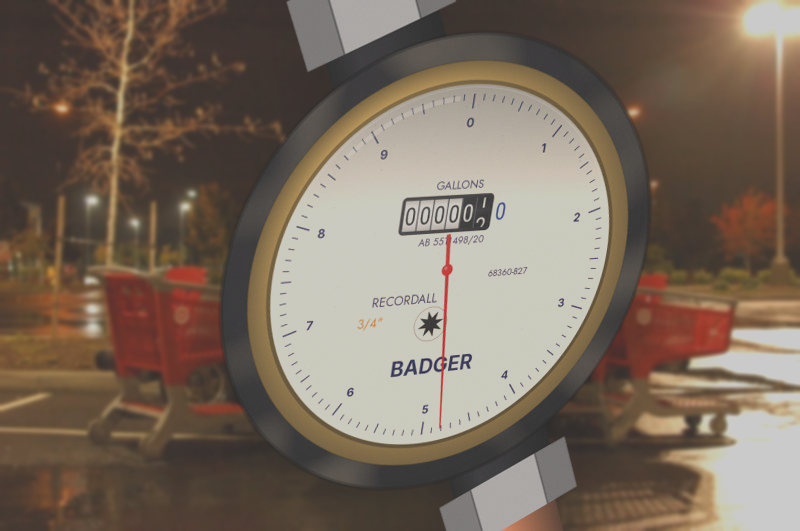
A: 14.8 gal
